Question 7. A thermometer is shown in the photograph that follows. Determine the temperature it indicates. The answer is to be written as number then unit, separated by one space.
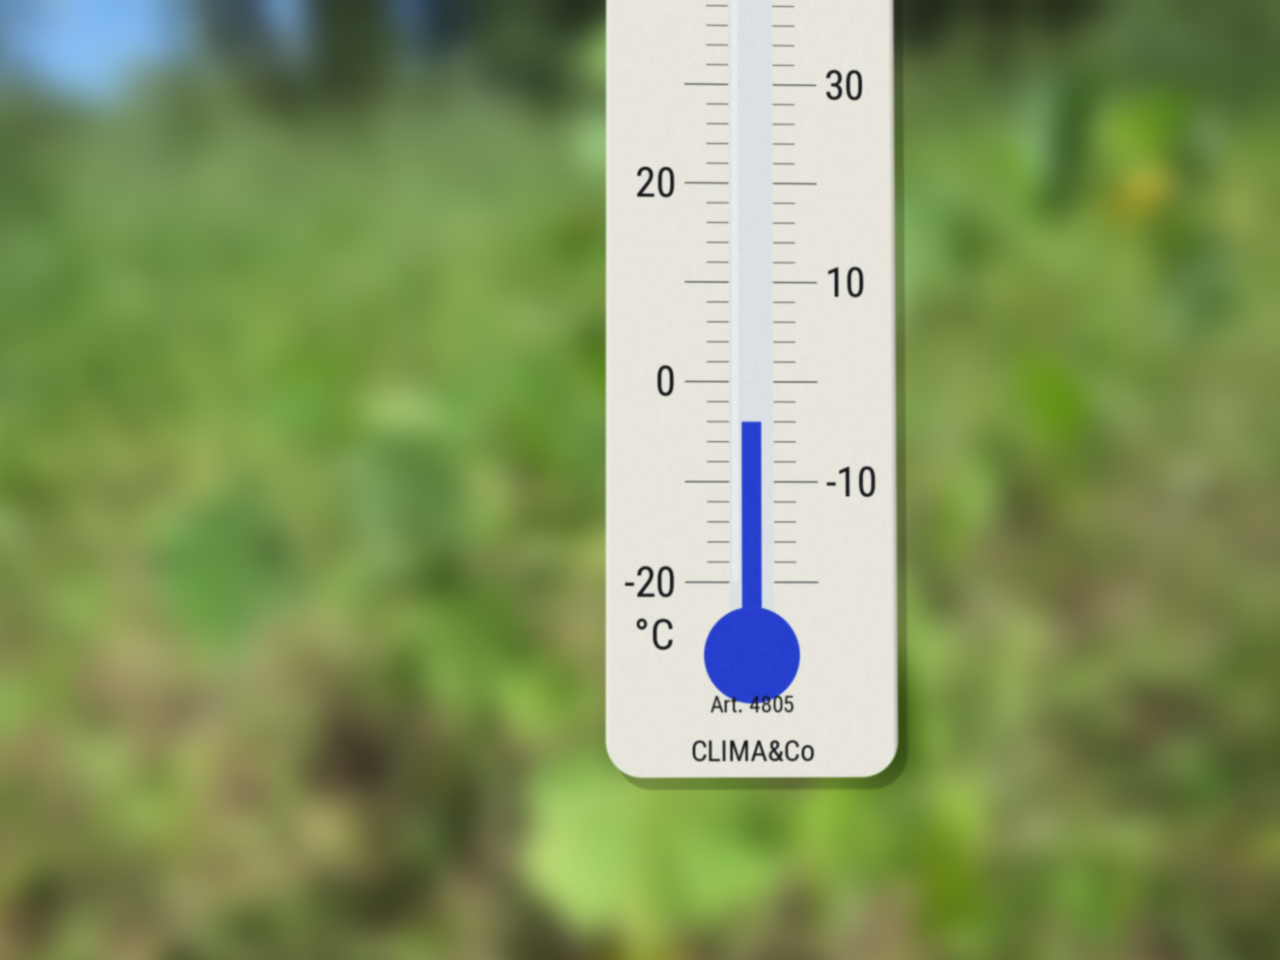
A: -4 °C
